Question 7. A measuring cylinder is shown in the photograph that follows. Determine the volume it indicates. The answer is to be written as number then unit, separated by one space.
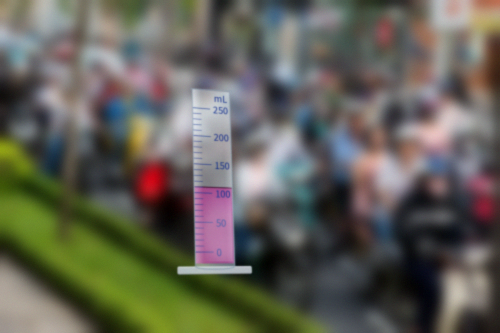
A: 110 mL
